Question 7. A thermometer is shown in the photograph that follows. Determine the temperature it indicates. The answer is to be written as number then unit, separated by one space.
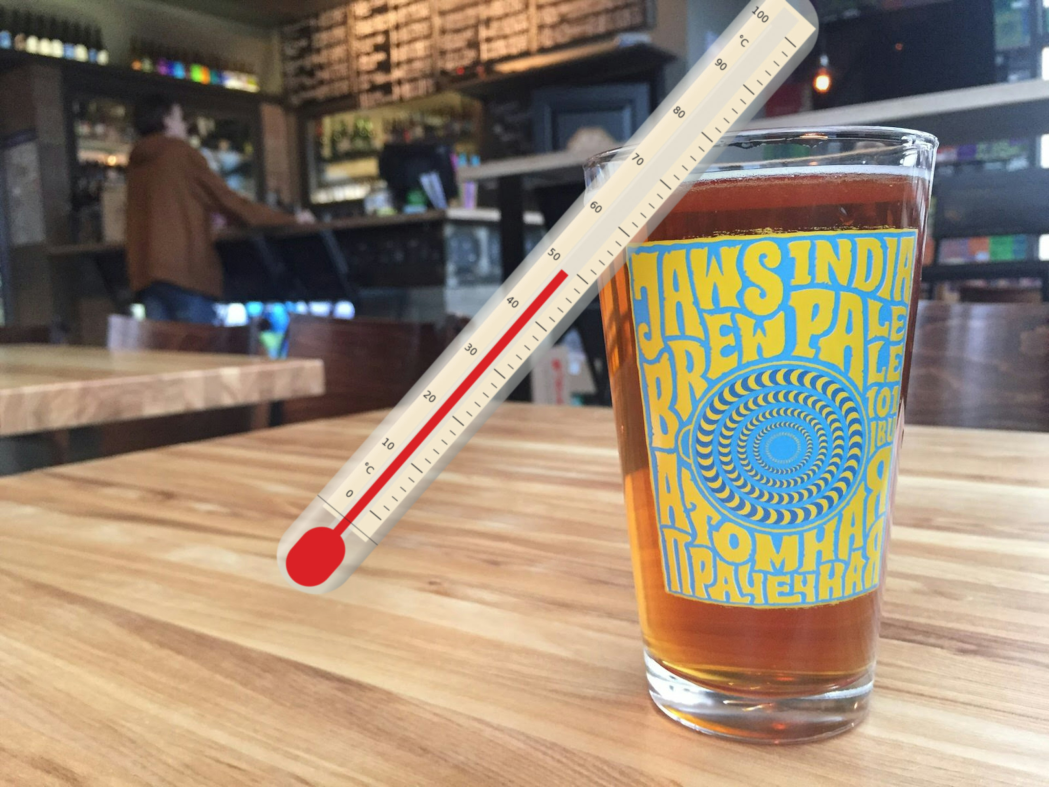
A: 49 °C
